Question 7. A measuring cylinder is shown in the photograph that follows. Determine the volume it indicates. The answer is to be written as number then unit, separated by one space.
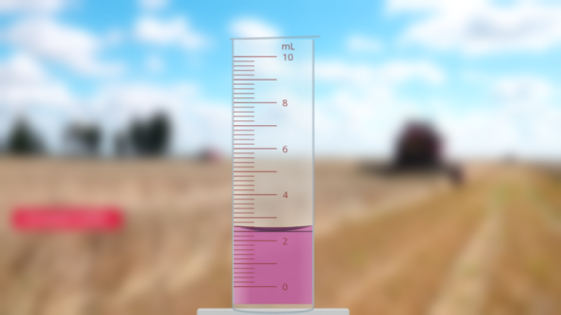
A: 2.4 mL
